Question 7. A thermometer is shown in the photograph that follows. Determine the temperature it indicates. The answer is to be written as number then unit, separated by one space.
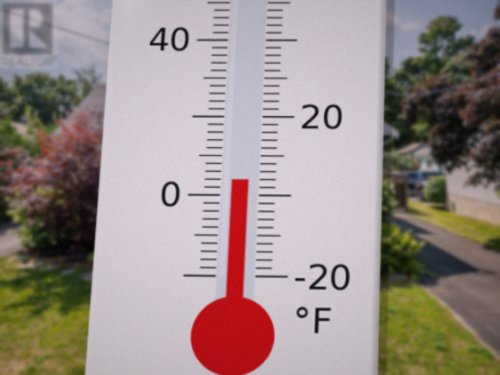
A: 4 °F
